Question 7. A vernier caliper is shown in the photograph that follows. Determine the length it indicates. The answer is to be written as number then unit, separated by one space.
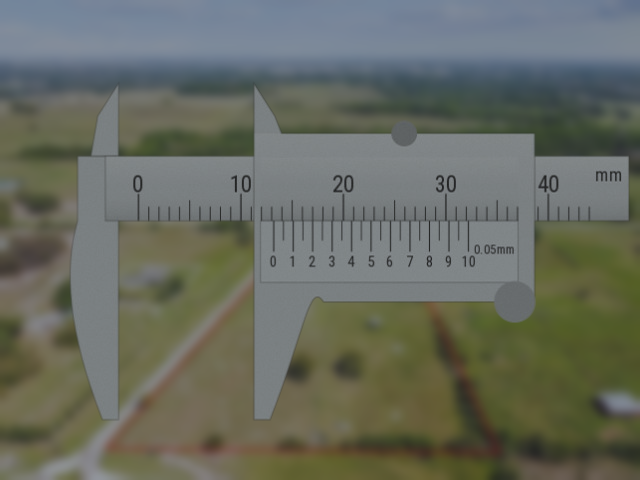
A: 13.2 mm
